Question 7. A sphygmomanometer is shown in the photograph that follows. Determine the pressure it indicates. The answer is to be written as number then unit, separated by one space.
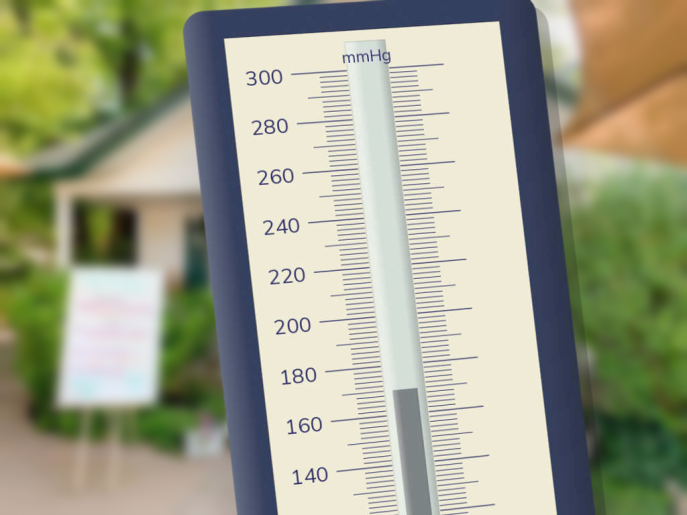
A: 170 mmHg
